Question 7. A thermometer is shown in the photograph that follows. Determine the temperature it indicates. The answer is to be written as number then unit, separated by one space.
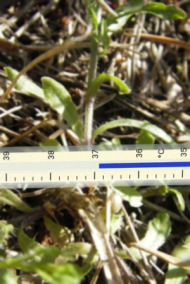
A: 36.9 °C
